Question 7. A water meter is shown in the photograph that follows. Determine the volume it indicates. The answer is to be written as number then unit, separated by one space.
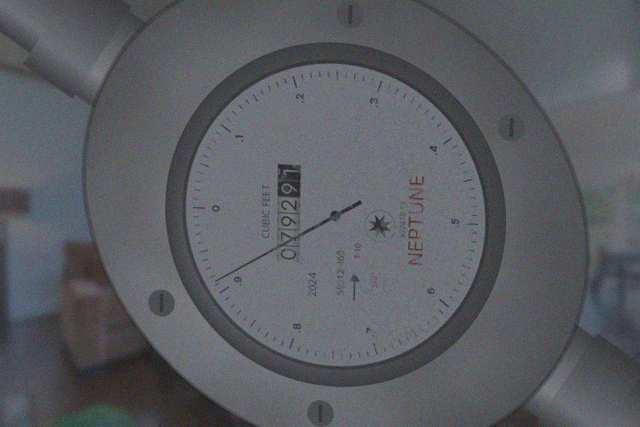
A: 79290.91 ft³
